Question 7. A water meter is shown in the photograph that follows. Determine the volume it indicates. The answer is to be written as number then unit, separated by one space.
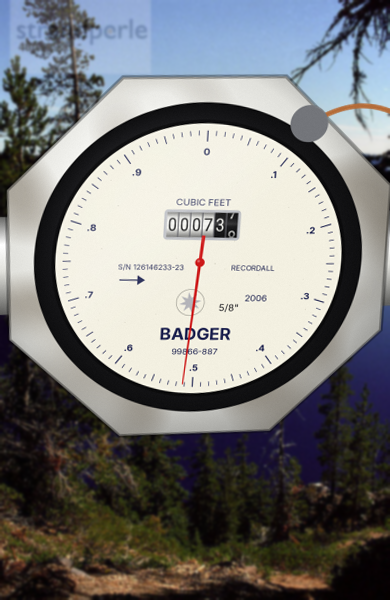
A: 737.51 ft³
